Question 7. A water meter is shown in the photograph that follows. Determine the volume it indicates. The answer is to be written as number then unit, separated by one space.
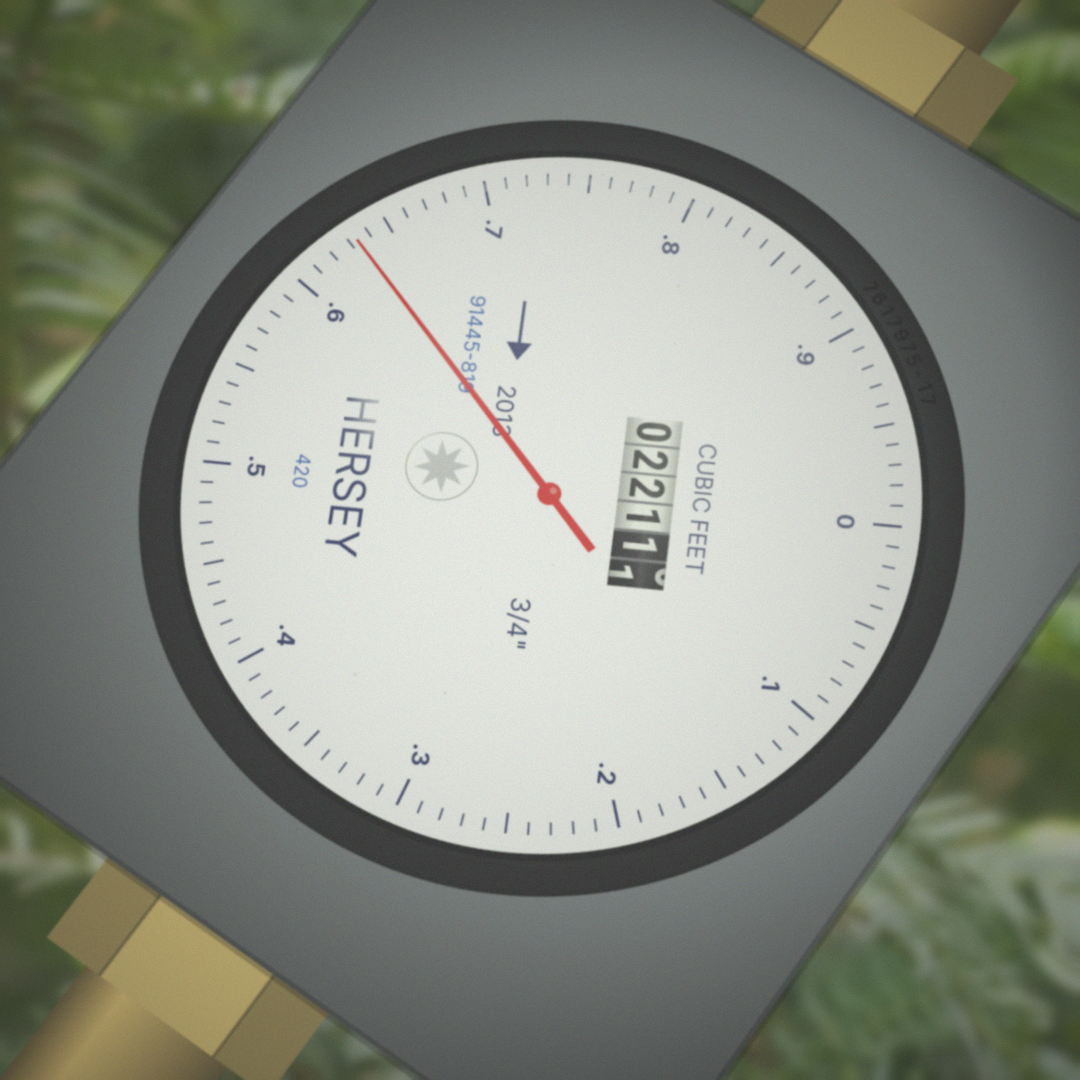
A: 22110.63 ft³
